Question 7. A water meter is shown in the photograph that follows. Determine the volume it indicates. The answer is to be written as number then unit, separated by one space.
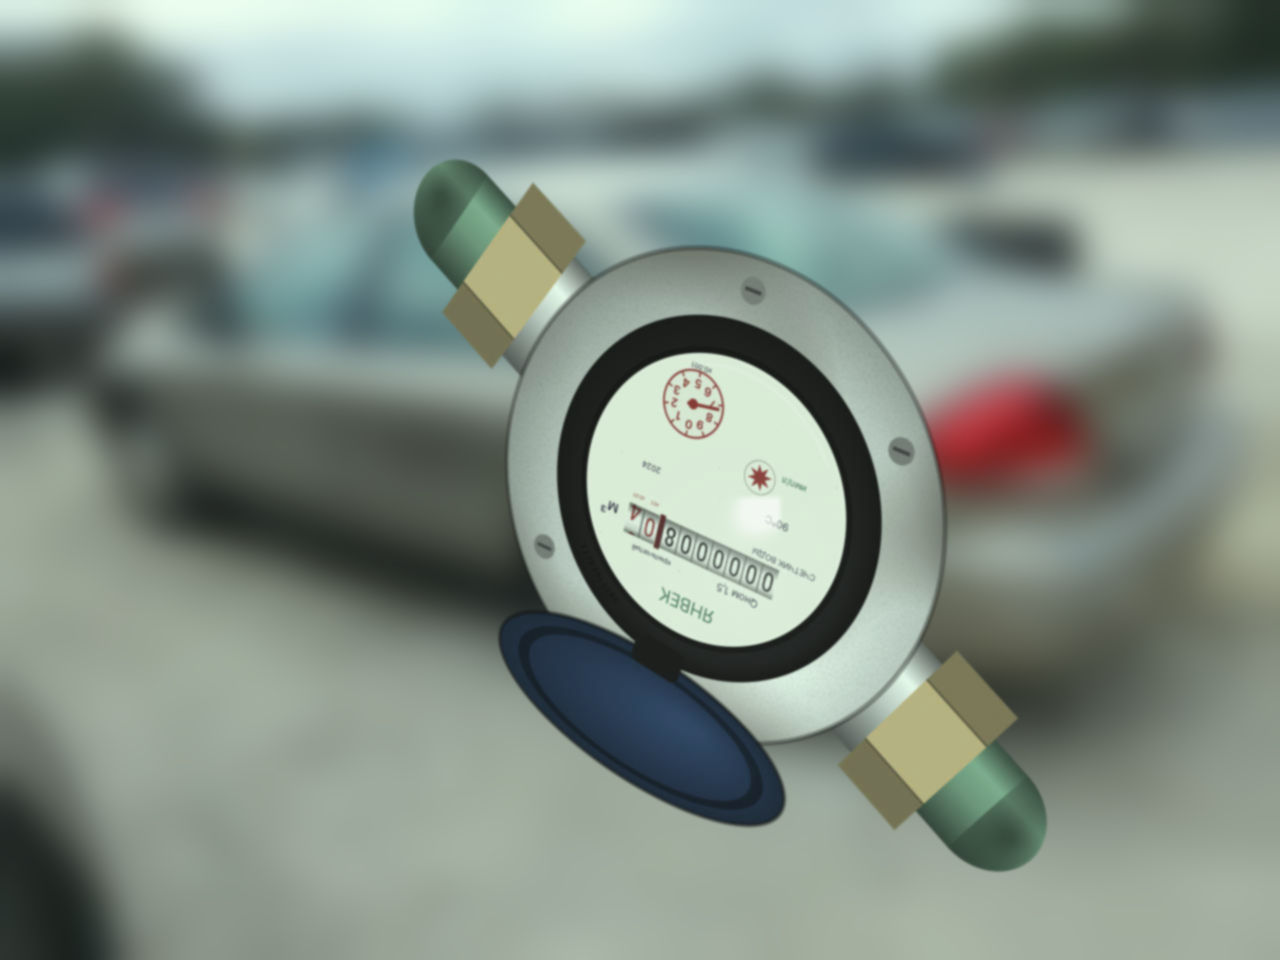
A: 8.037 m³
